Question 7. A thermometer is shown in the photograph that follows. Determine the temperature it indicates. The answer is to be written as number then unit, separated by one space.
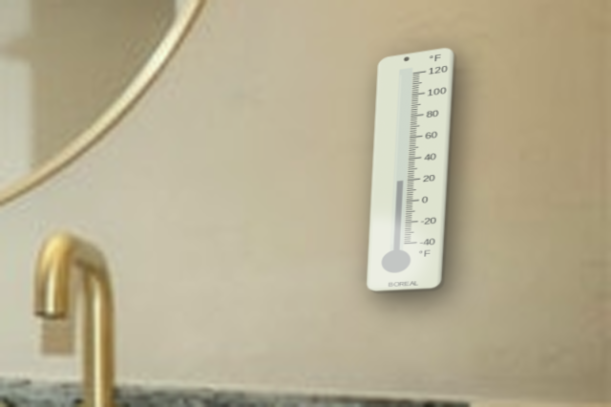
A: 20 °F
